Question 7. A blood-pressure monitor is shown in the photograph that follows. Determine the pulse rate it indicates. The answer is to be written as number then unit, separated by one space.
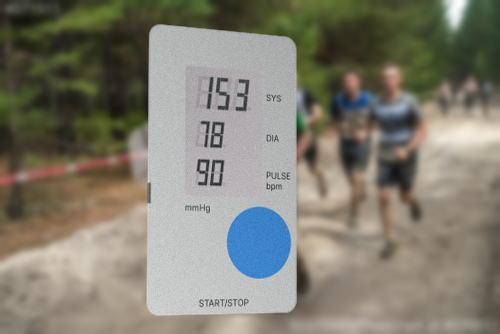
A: 90 bpm
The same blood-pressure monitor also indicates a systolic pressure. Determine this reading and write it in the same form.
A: 153 mmHg
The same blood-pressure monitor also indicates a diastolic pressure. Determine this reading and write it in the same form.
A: 78 mmHg
